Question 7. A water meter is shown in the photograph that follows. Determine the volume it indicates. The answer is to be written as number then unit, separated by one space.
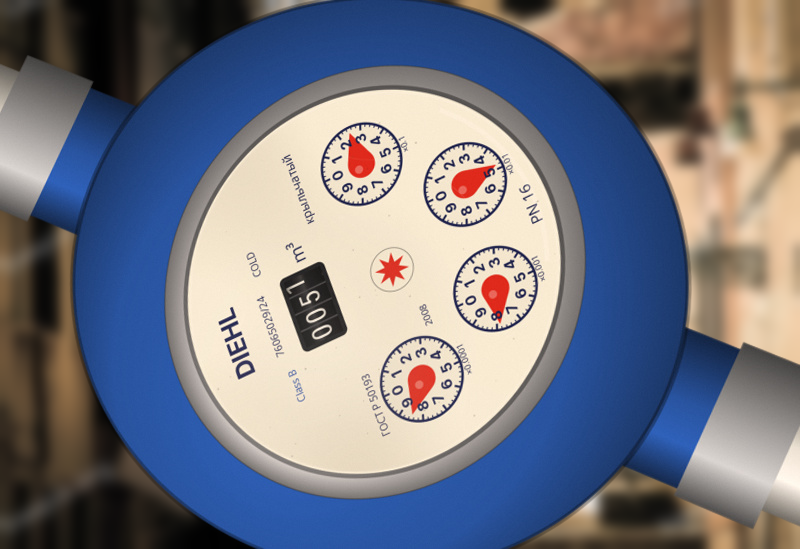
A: 51.2478 m³
